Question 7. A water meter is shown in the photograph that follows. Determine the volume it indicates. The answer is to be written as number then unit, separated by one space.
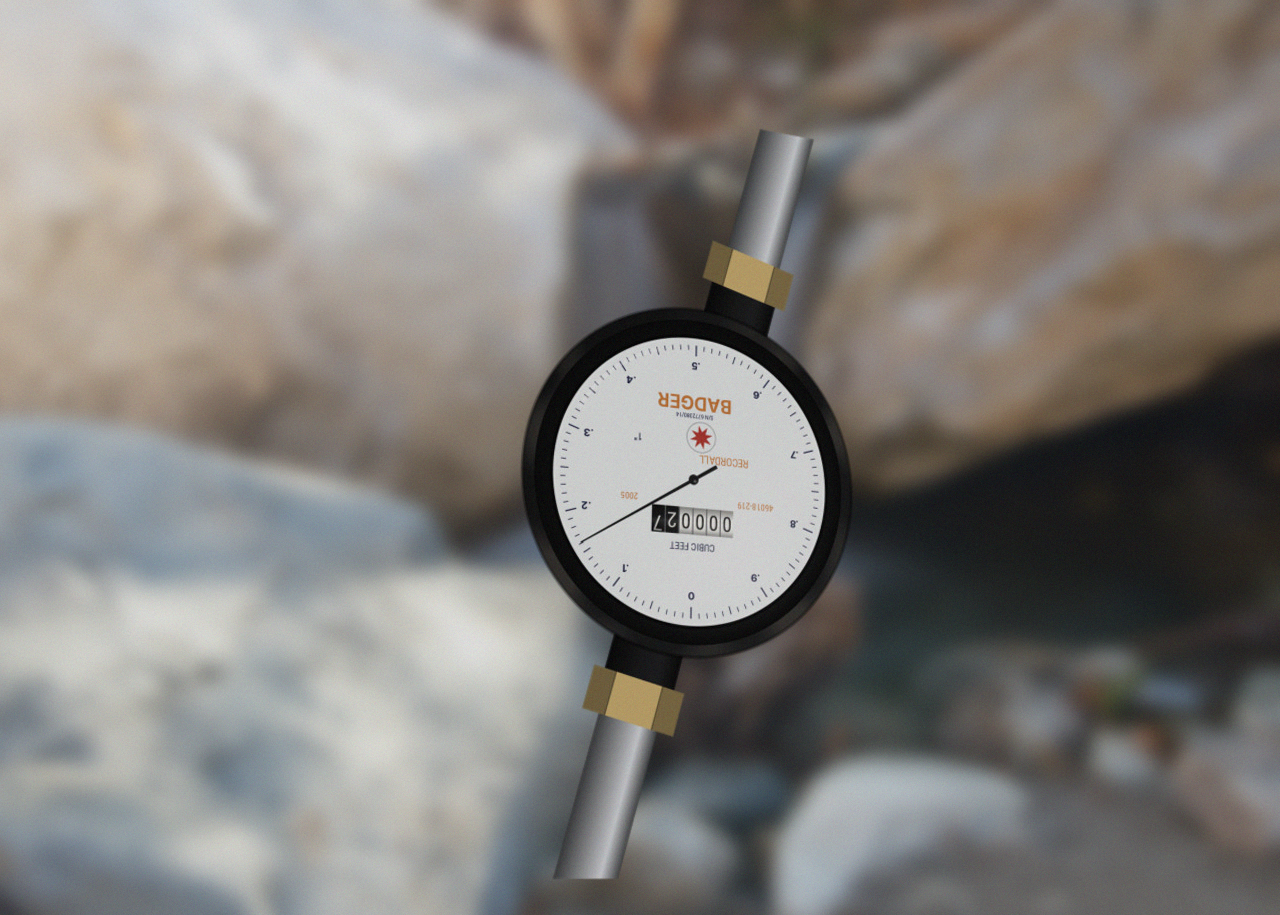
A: 27.16 ft³
